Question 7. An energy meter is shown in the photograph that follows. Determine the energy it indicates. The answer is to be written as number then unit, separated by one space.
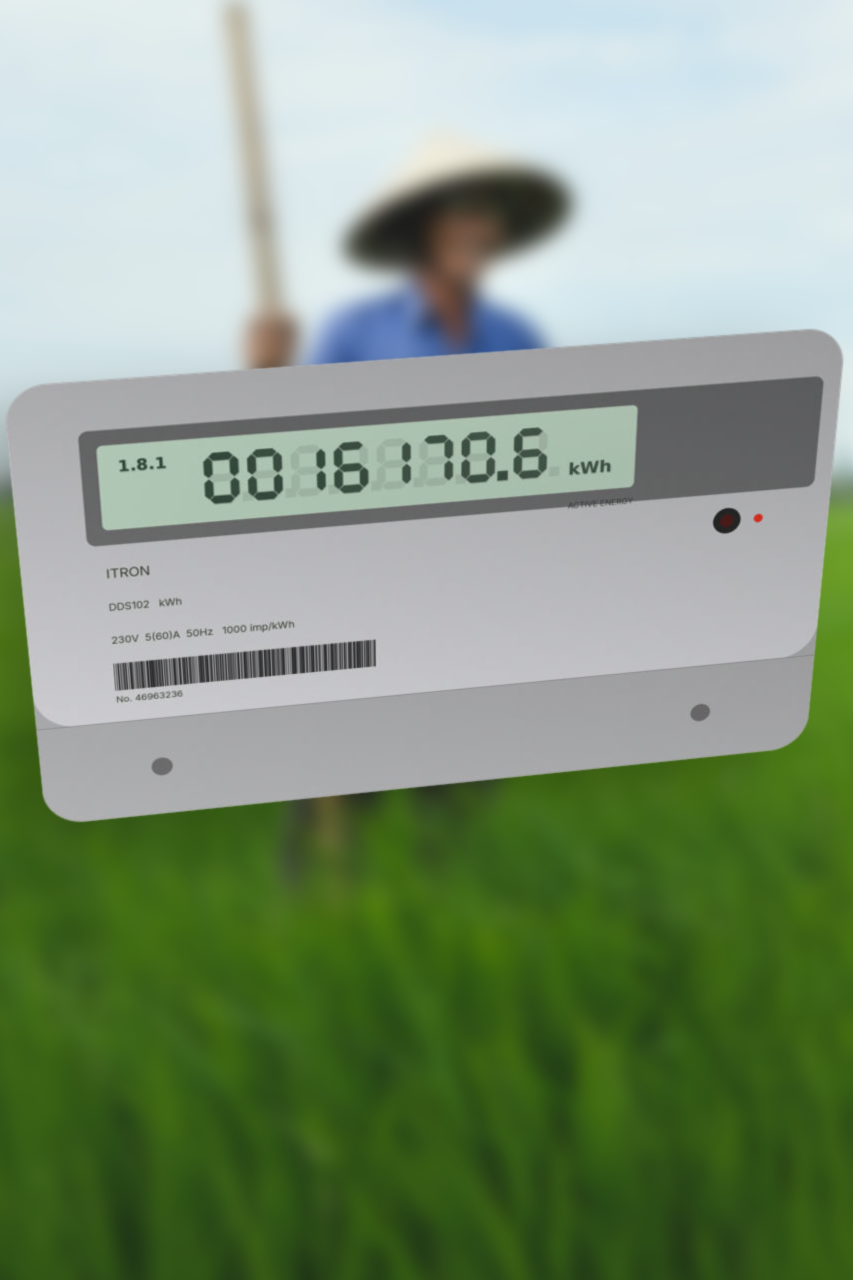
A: 16170.6 kWh
